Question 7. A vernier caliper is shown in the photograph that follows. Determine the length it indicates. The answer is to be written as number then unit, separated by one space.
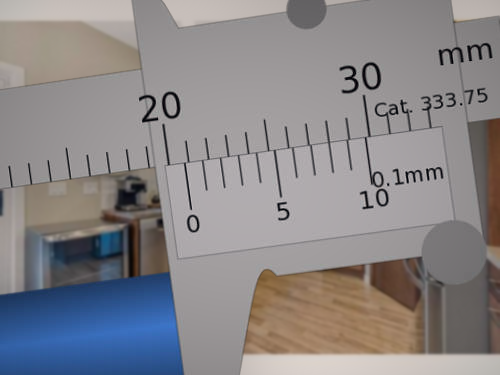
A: 20.8 mm
